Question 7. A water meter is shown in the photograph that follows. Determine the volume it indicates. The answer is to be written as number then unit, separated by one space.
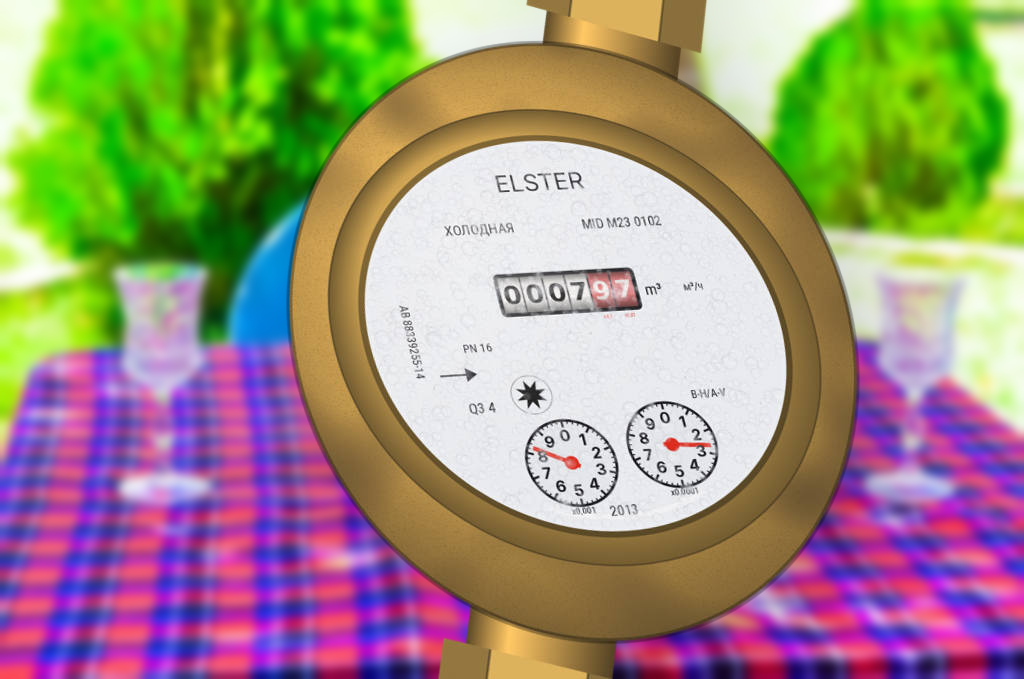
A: 7.9782 m³
